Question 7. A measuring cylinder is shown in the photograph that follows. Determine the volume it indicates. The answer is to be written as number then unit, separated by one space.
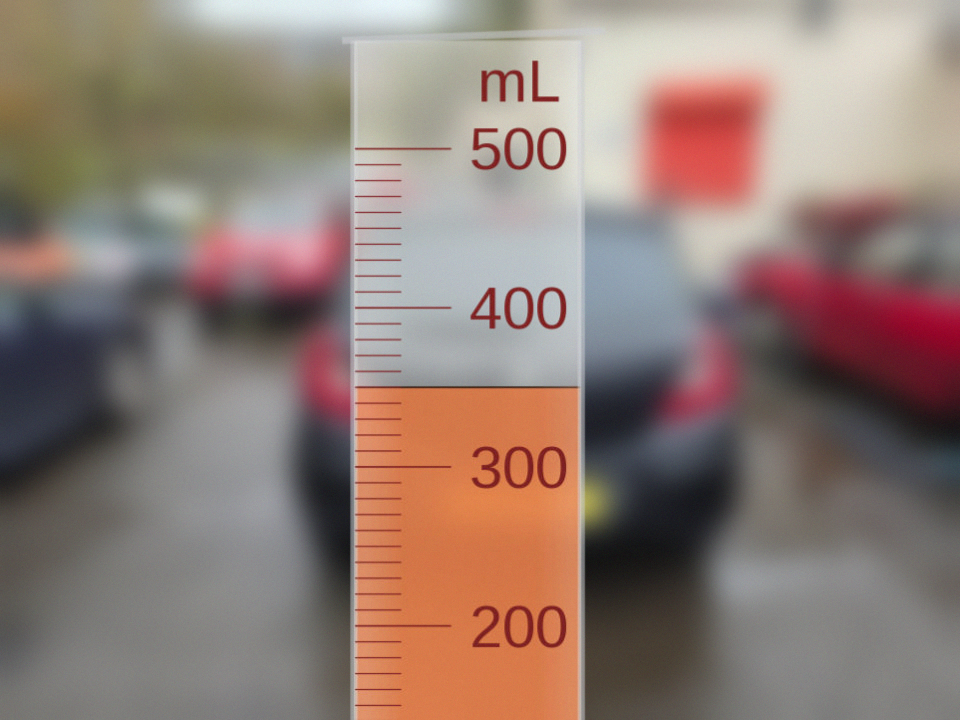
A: 350 mL
